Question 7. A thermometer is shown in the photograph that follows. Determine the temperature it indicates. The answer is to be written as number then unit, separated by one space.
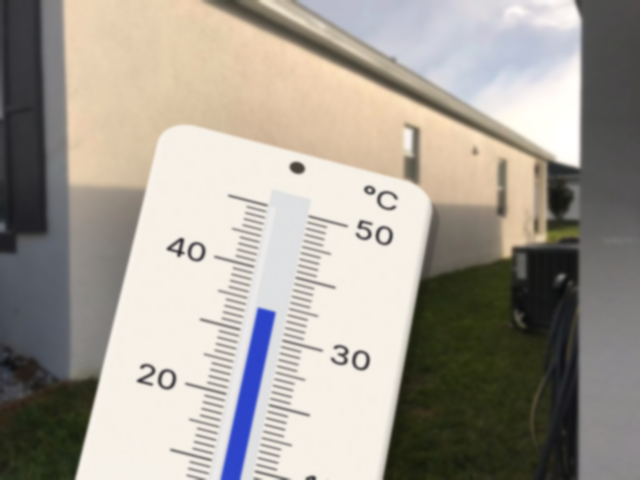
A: 34 °C
